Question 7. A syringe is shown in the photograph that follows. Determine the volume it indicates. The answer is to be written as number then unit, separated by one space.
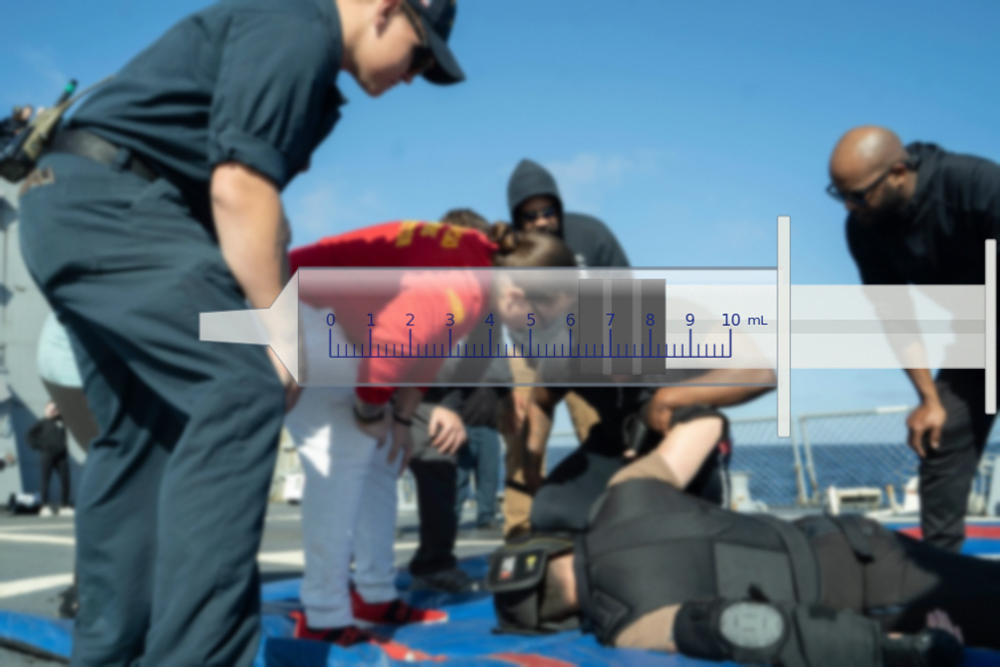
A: 6.2 mL
